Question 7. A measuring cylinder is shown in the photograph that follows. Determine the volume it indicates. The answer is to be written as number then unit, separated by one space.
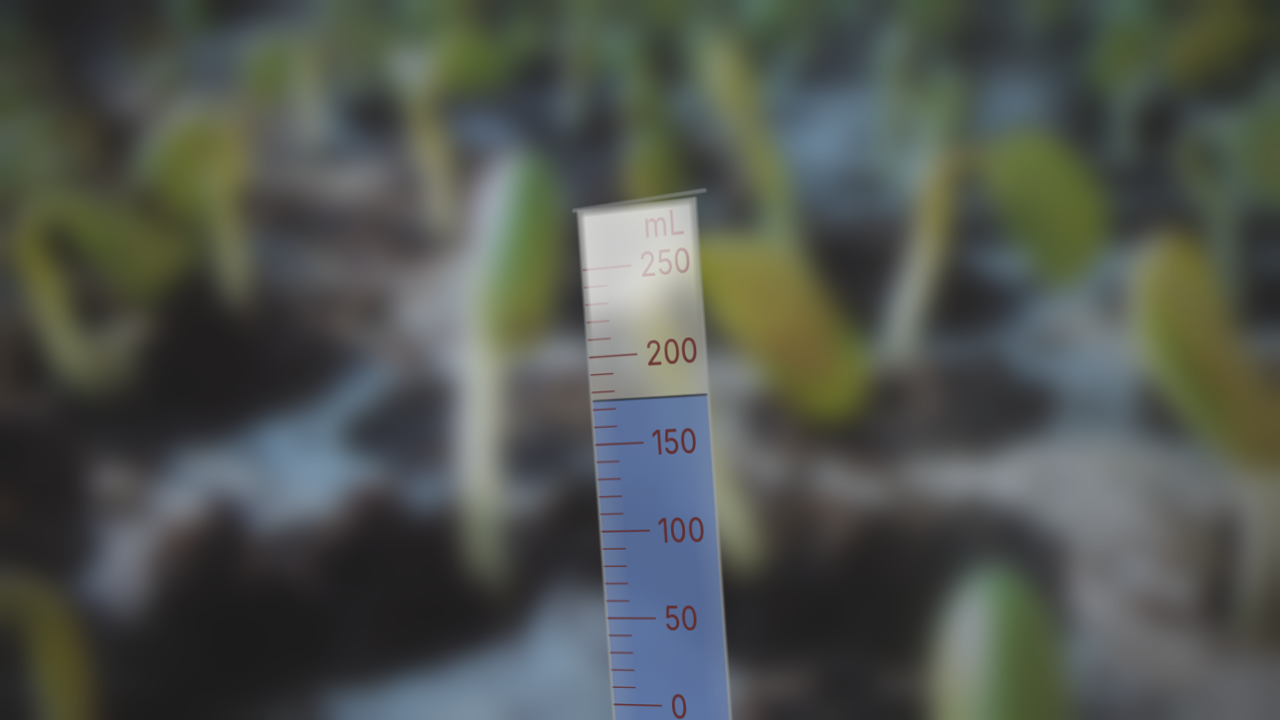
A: 175 mL
